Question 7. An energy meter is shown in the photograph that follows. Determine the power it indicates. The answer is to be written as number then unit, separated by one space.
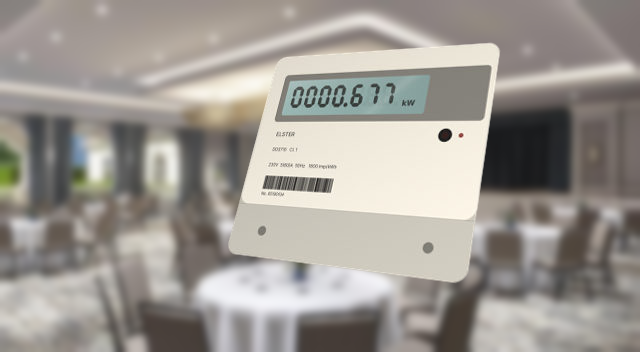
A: 0.677 kW
